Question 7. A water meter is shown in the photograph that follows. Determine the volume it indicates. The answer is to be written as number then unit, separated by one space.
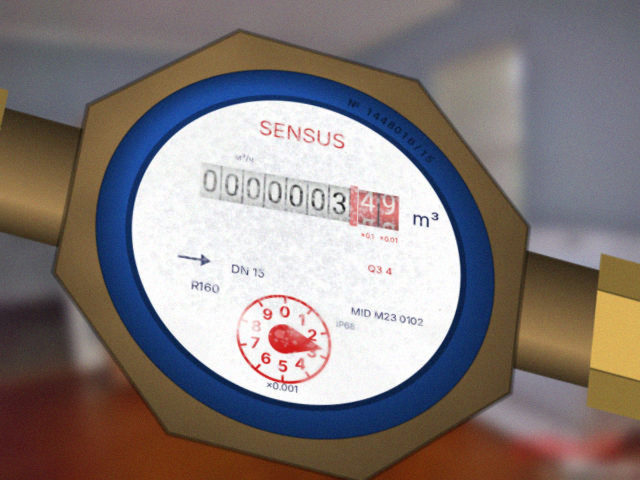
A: 3.492 m³
